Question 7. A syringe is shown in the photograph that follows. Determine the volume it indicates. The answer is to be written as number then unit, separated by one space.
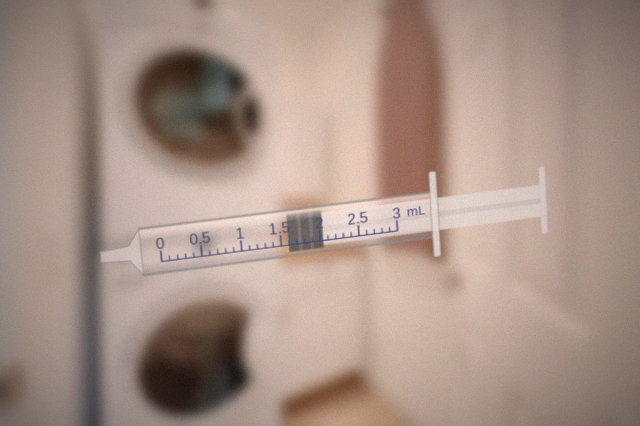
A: 1.6 mL
